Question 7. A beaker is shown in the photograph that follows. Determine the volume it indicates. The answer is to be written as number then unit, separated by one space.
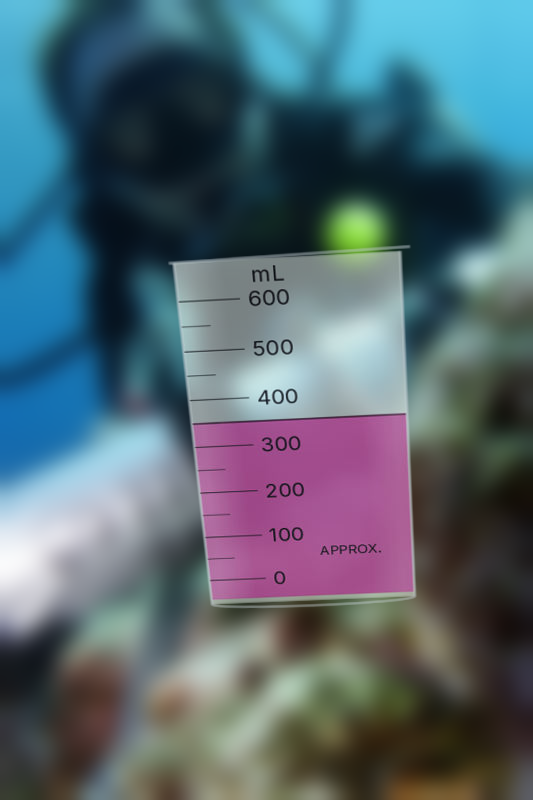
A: 350 mL
